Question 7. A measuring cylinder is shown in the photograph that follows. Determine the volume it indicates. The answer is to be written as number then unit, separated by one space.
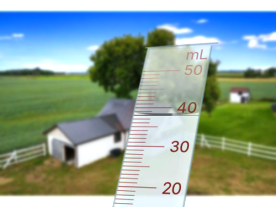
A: 38 mL
